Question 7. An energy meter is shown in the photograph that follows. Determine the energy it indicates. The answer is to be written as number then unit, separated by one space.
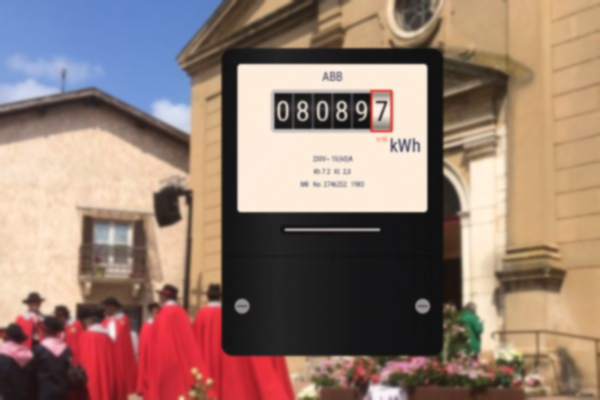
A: 8089.7 kWh
